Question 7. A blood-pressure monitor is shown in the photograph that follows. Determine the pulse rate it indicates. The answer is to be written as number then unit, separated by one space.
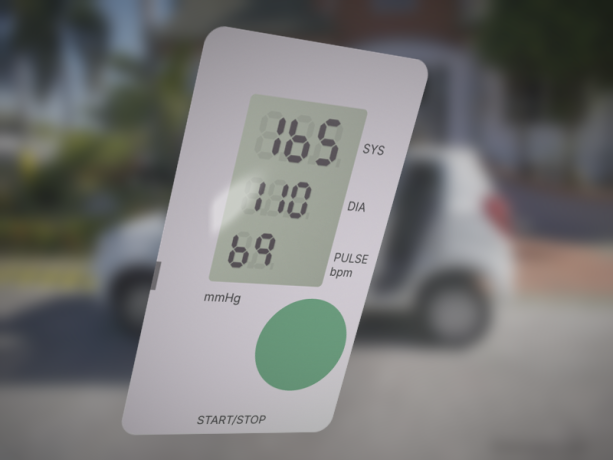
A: 69 bpm
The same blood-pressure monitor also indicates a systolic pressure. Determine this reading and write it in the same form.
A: 165 mmHg
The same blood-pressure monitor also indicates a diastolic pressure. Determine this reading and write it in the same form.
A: 110 mmHg
